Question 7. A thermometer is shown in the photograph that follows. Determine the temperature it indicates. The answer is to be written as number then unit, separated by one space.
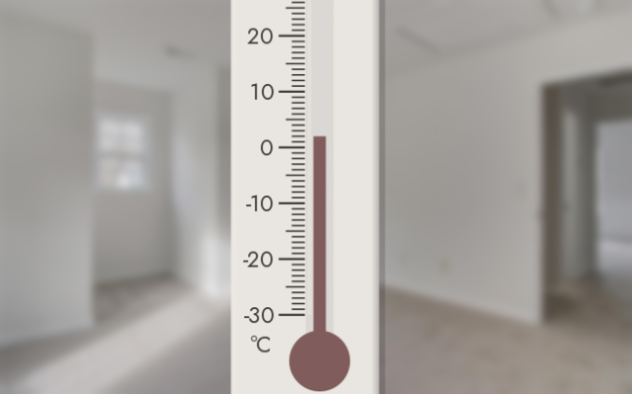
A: 2 °C
